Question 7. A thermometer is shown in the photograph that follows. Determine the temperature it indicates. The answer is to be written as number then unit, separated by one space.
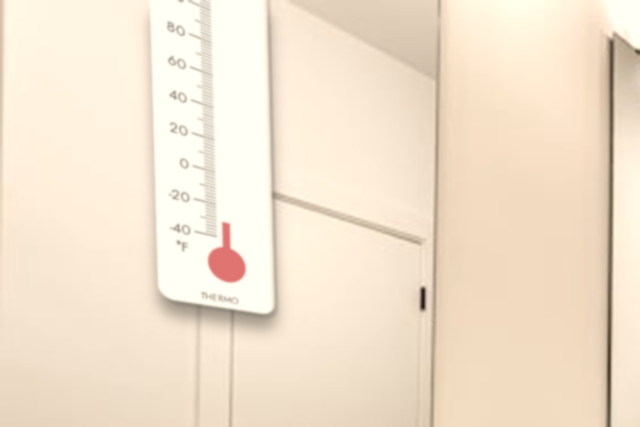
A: -30 °F
